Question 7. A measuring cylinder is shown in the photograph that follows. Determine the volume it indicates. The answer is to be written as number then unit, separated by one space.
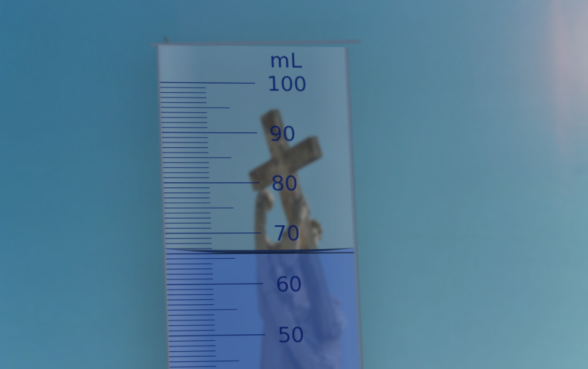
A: 66 mL
